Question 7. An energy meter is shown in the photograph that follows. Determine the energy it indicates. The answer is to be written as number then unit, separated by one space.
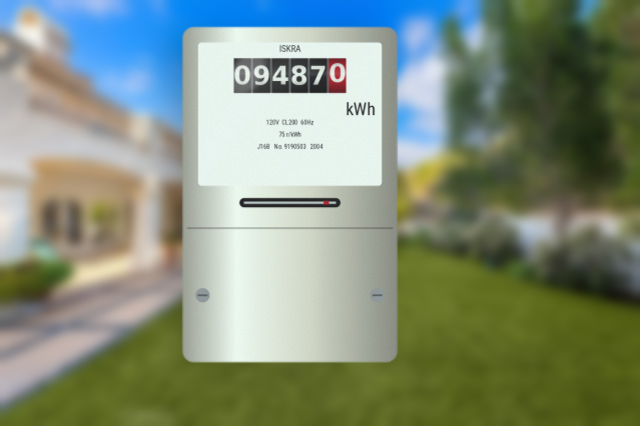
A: 9487.0 kWh
